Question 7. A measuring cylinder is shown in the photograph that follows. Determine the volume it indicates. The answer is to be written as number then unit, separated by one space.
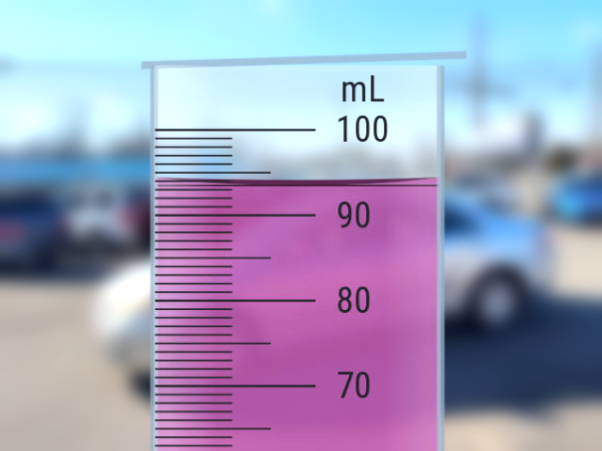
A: 93.5 mL
